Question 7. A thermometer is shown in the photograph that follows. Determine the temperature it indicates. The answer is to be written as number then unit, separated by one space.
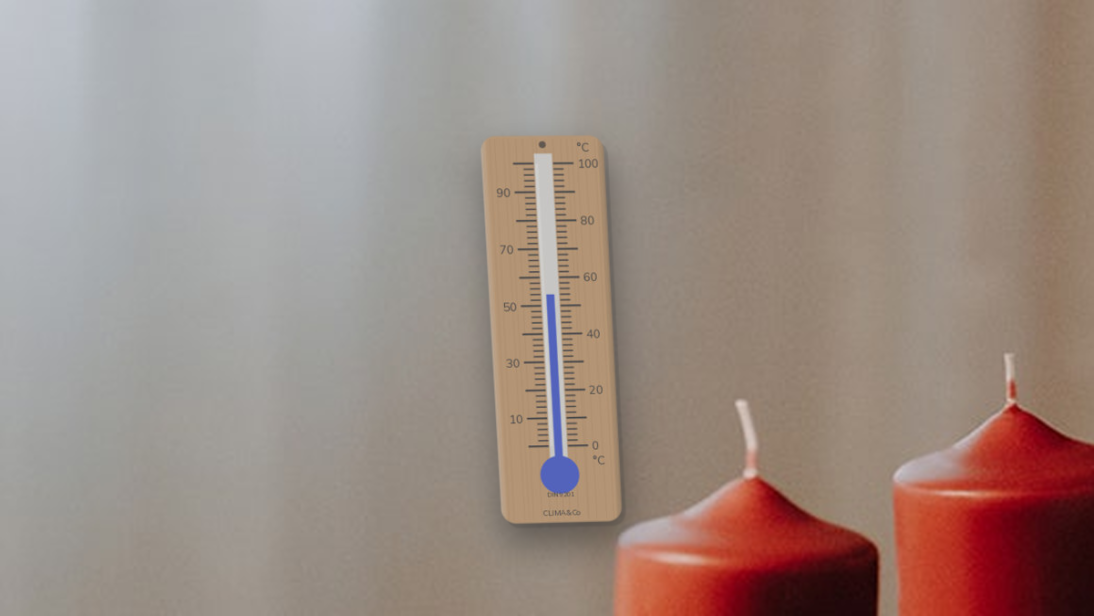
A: 54 °C
